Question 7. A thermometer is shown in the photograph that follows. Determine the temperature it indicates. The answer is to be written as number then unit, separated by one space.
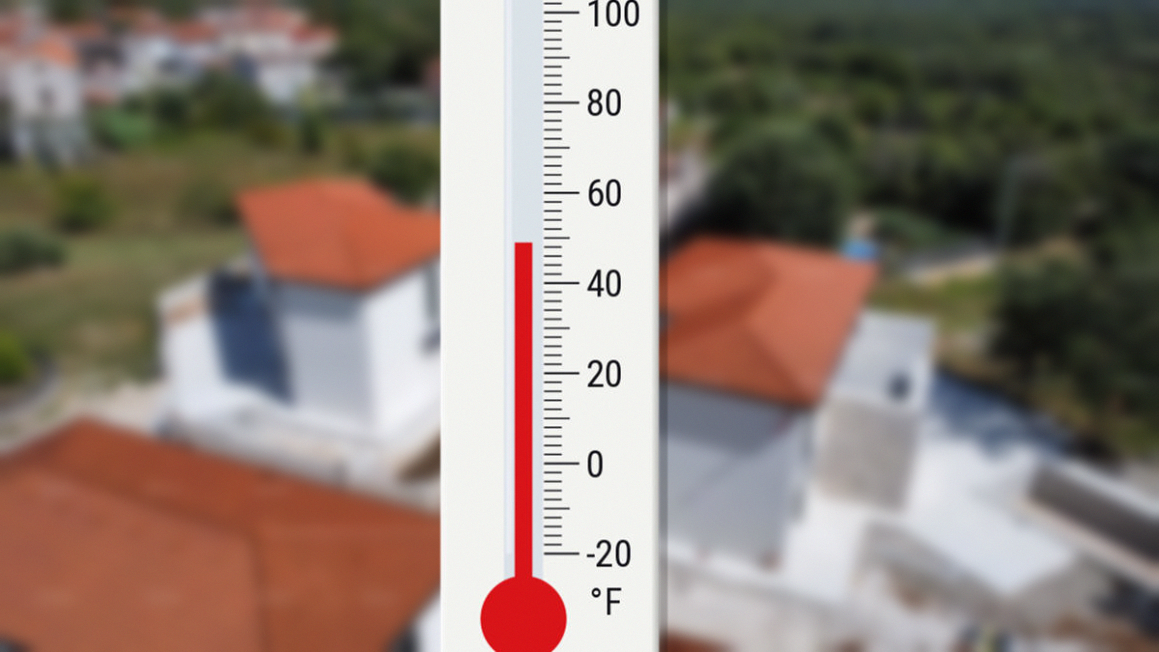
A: 49 °F
